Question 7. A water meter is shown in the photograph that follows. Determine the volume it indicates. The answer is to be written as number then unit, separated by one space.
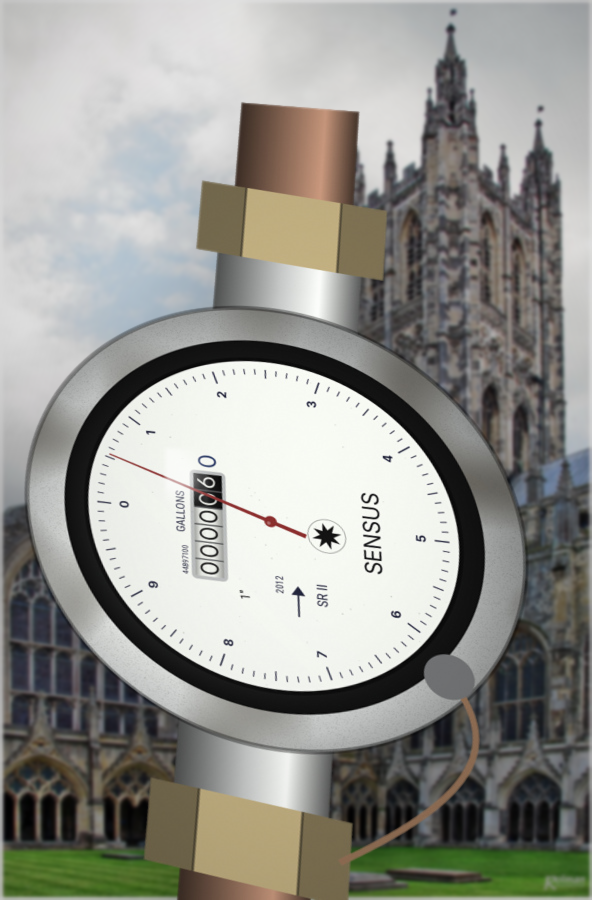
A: 60.5 gal
